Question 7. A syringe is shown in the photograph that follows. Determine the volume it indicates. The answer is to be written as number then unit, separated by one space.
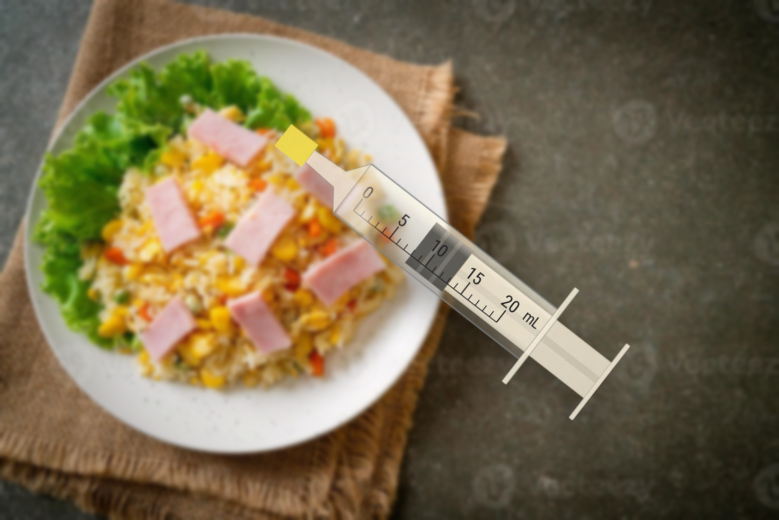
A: 8 mL
